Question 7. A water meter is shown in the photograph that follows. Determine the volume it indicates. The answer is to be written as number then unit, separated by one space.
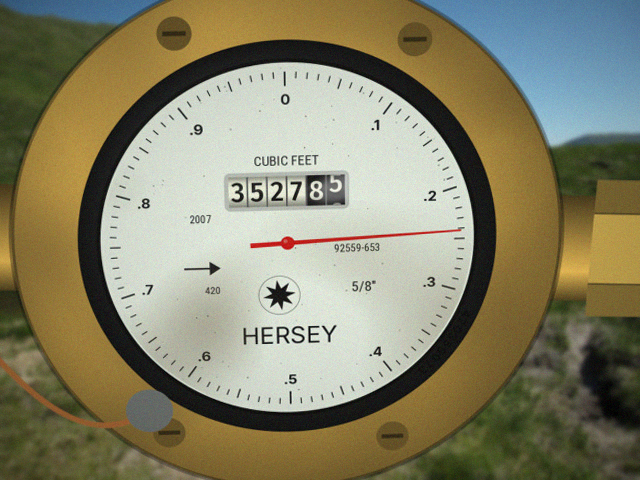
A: 352785.24 ft³
